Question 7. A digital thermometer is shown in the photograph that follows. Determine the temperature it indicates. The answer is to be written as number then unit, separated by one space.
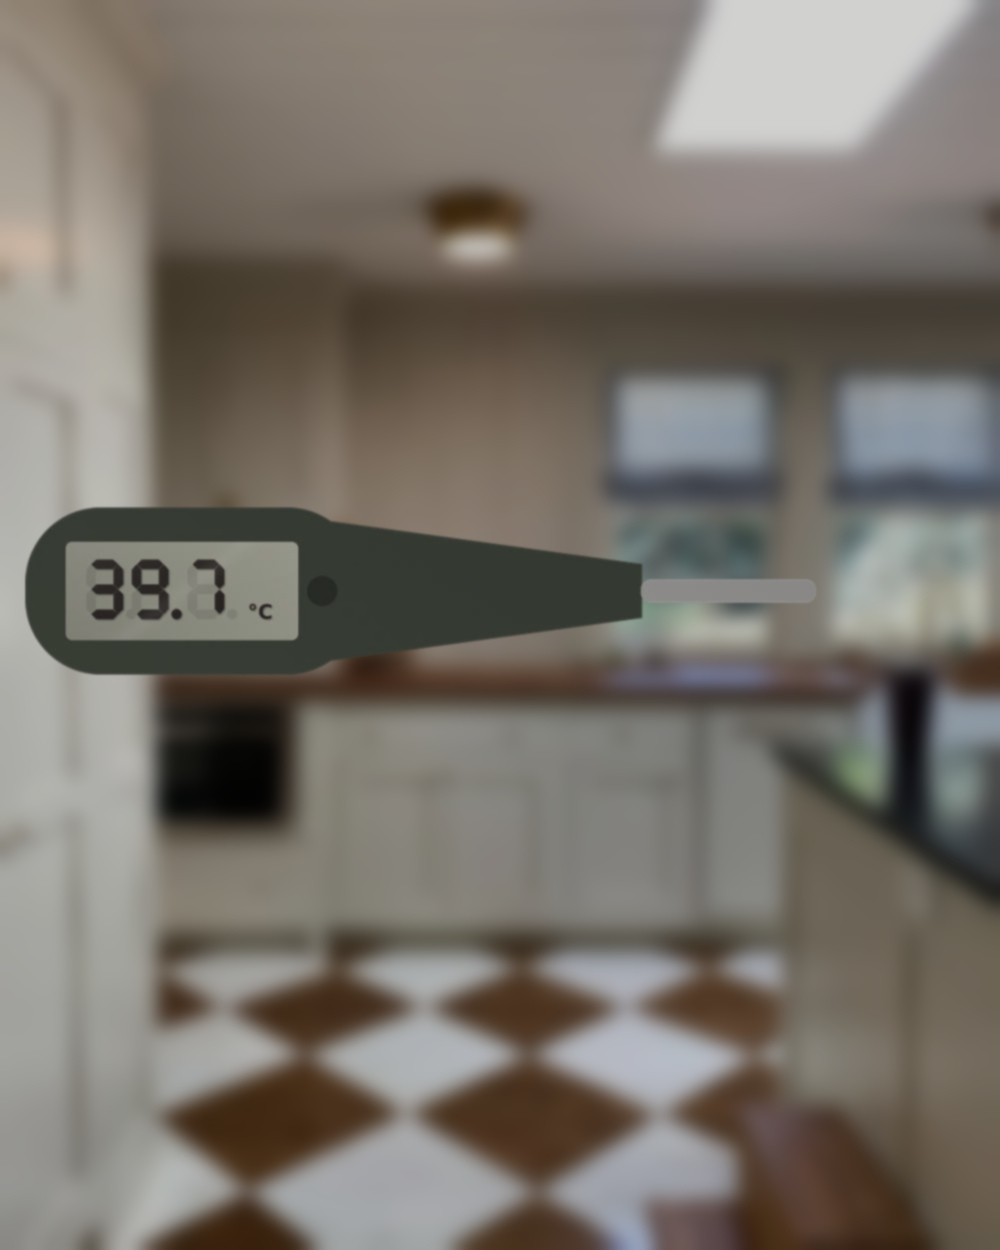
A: 39.7 °C
